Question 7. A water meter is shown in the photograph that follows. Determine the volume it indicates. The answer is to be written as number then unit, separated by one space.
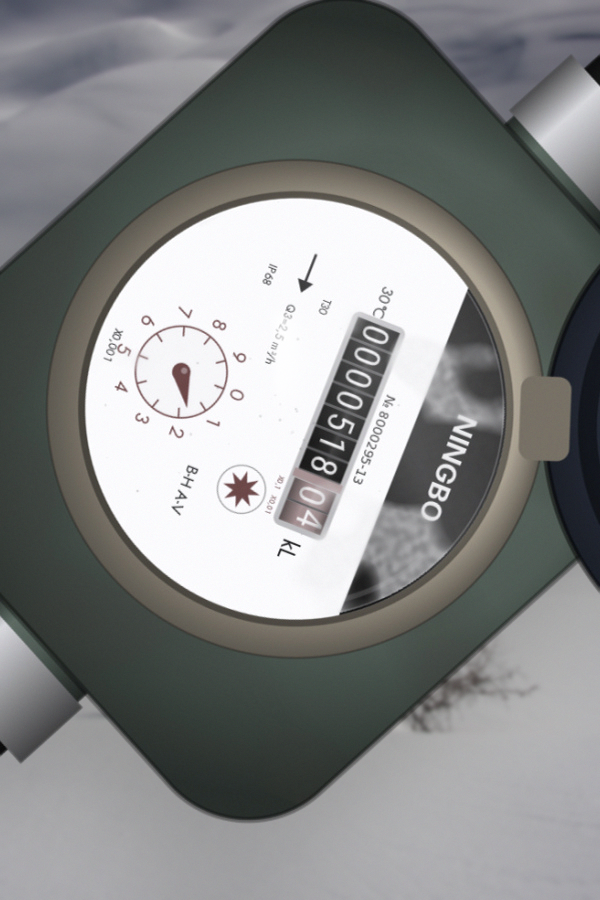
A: 518.041 kL
